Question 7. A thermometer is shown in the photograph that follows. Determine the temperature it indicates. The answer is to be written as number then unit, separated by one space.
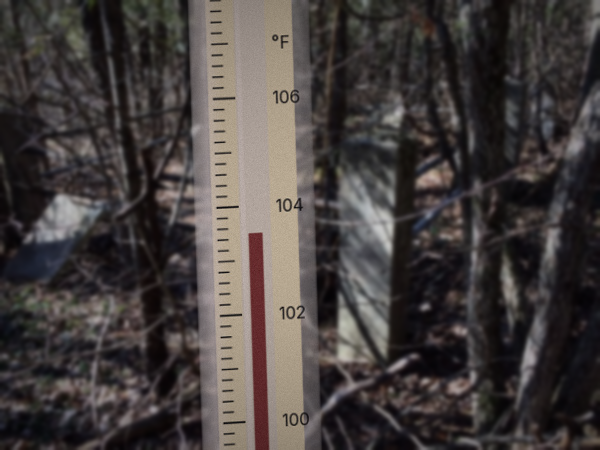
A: 103.5 °F
